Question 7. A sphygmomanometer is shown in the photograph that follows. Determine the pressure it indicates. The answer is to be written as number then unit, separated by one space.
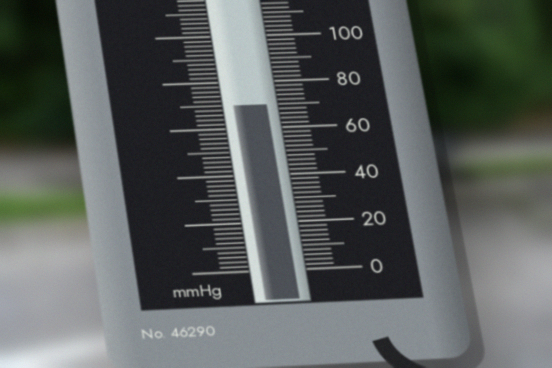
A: 70 mmHg
